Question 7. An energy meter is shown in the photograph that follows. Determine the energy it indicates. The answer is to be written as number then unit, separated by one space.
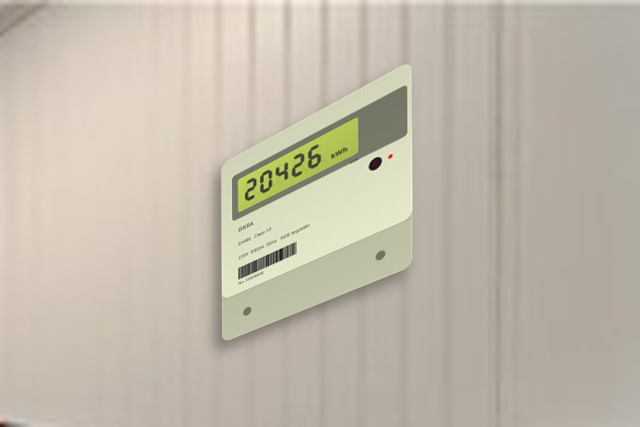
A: 20426 kWh
